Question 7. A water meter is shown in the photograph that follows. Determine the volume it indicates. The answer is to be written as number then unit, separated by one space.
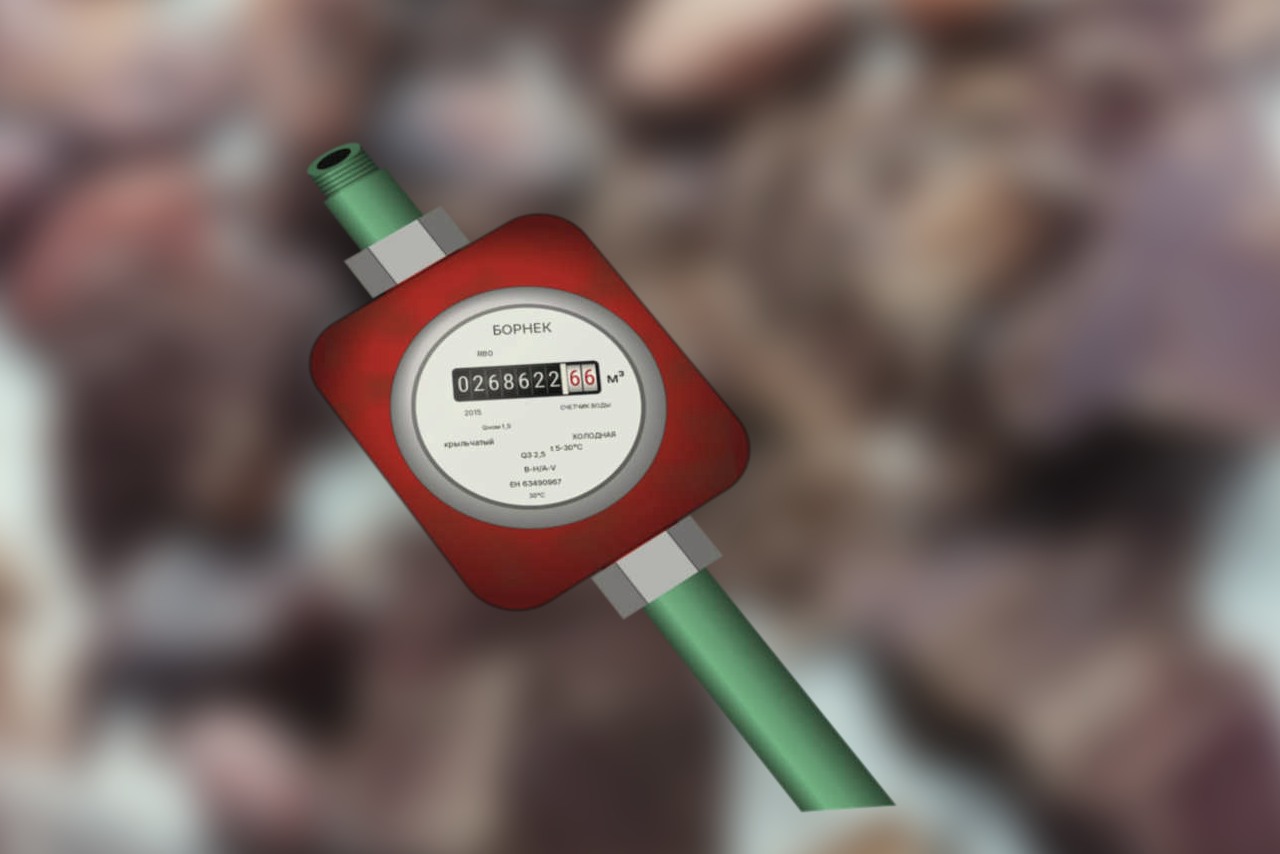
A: 268622.66 m³
